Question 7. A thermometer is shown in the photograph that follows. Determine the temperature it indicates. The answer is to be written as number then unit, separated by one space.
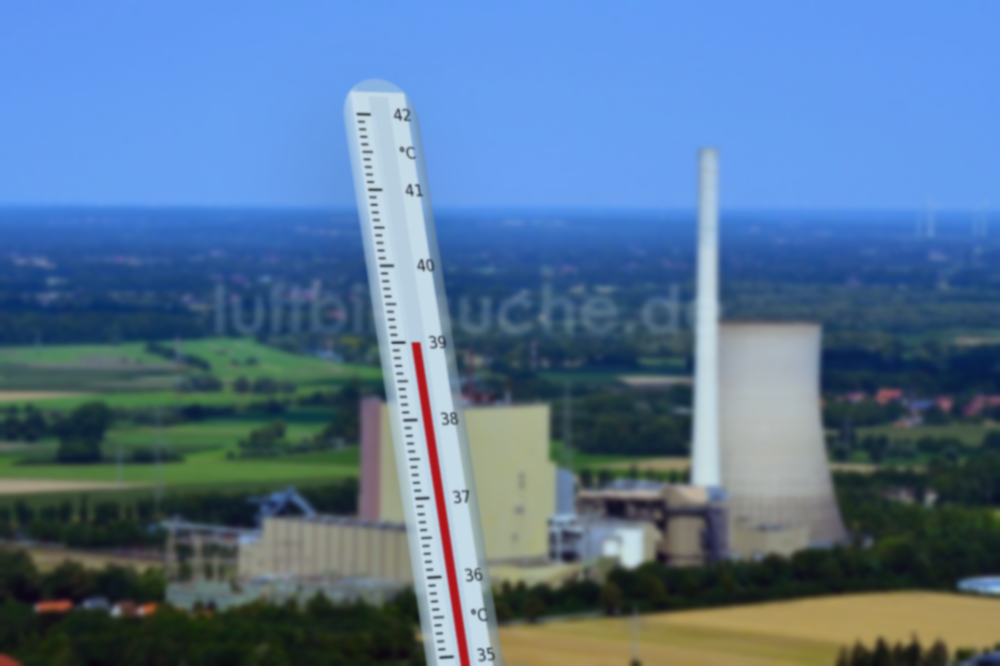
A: 39 °C
